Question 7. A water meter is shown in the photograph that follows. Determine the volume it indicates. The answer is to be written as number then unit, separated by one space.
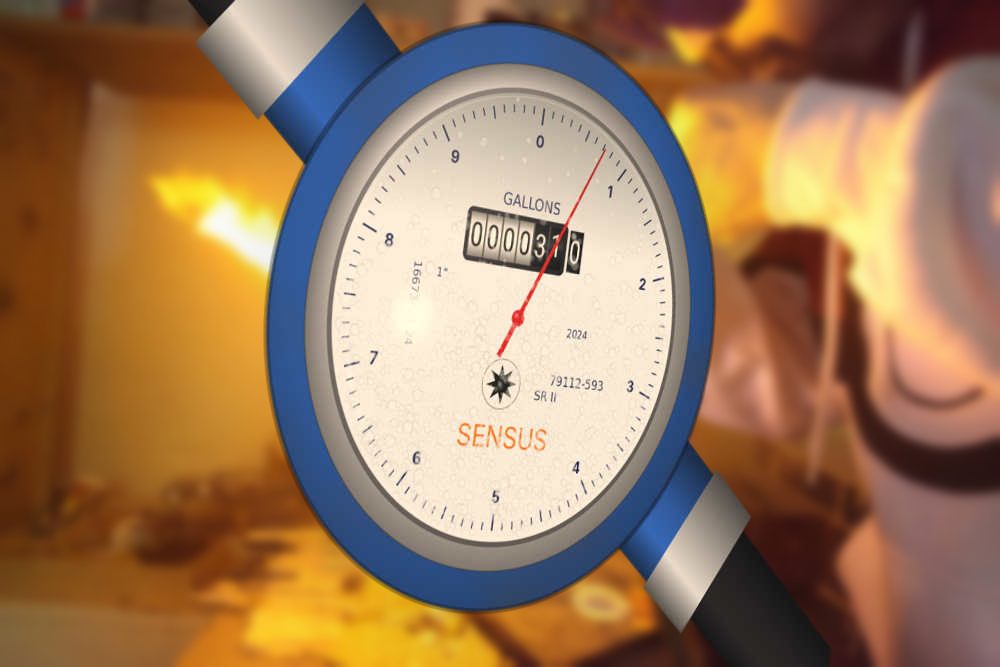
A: 310.7 gal
